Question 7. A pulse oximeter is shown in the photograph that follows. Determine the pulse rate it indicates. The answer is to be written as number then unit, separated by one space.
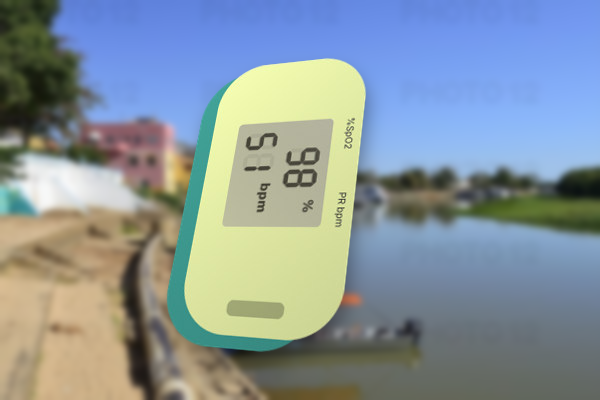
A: 51 bpm
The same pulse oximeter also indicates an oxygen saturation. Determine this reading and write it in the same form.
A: 98 %
